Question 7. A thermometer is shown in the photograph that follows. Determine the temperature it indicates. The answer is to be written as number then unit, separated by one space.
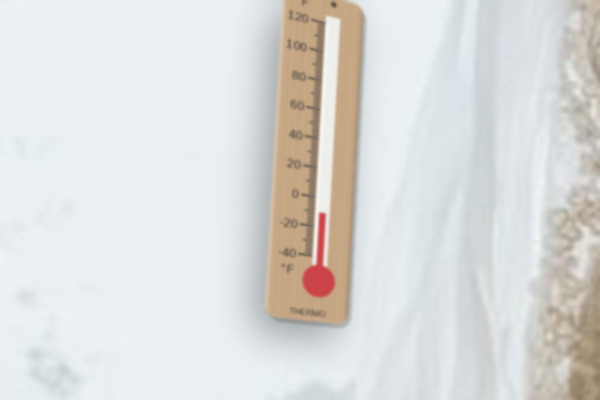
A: -10 °F
